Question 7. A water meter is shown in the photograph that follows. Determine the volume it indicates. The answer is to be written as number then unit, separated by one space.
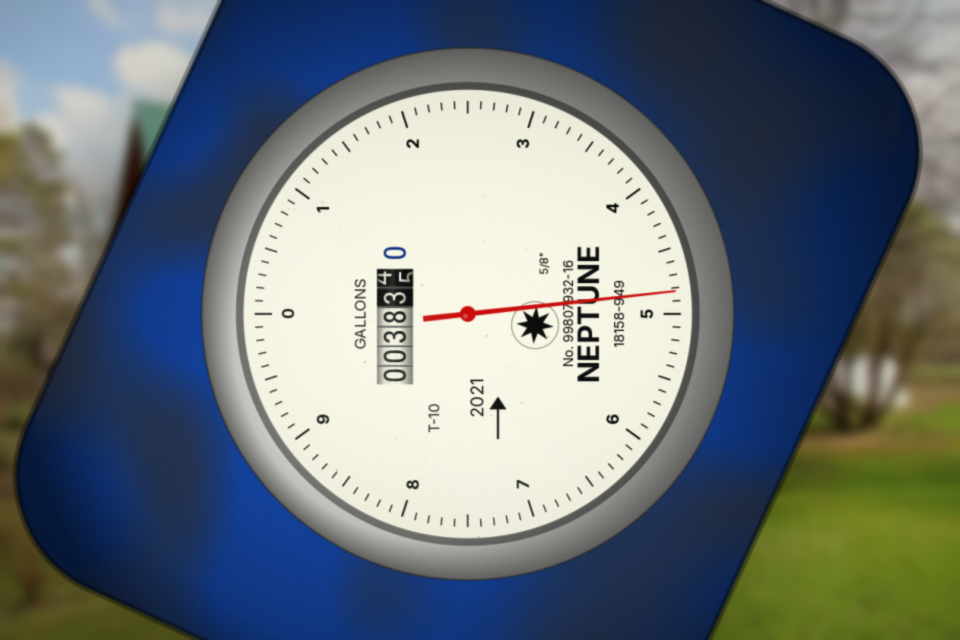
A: 38344.8 gal
